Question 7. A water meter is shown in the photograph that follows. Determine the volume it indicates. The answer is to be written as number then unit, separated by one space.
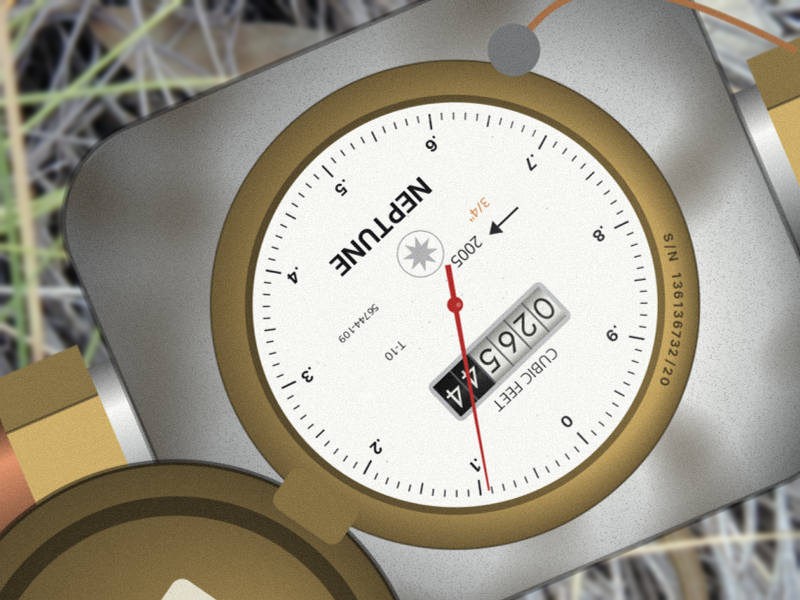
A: 26544.09 ft³
